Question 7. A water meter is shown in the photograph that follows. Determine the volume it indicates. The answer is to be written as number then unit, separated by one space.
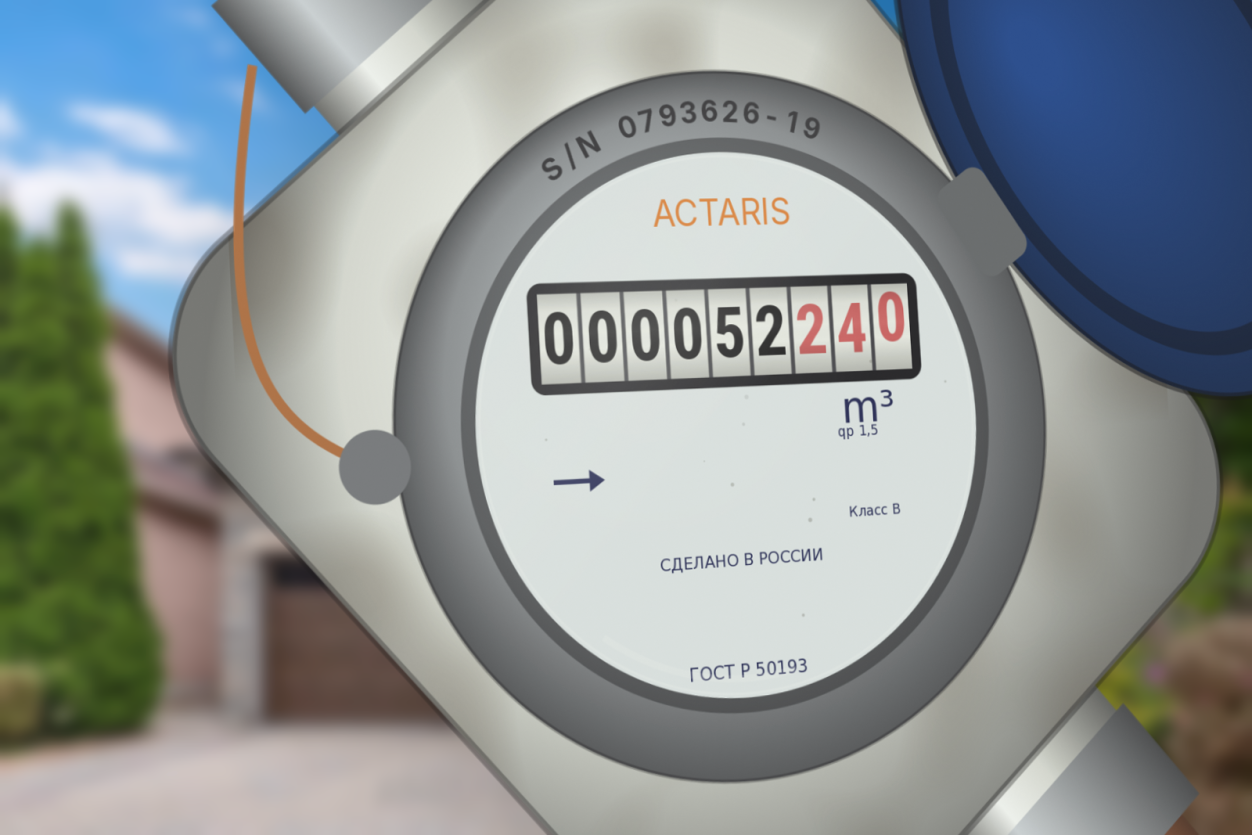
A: 52.240 m³
